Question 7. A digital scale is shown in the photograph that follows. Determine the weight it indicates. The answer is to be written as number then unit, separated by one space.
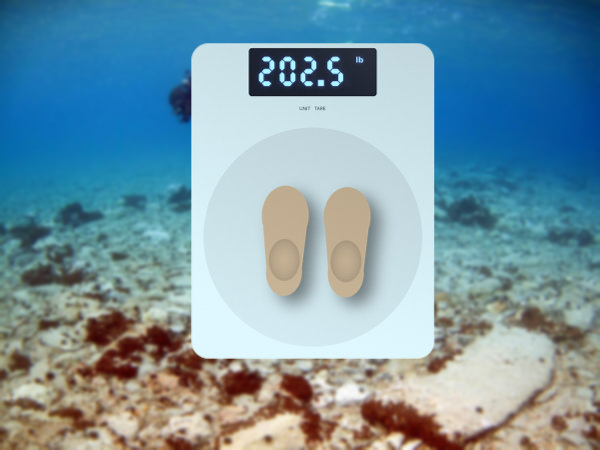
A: 202.5 lb
